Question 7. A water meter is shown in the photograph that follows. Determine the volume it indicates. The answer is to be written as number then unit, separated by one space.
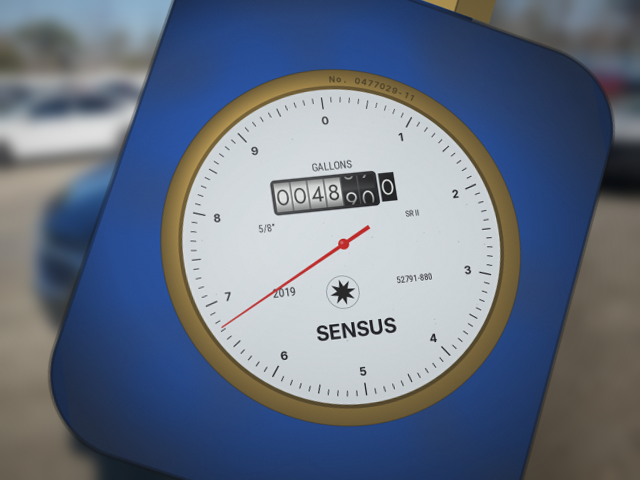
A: 48896.7 gal
